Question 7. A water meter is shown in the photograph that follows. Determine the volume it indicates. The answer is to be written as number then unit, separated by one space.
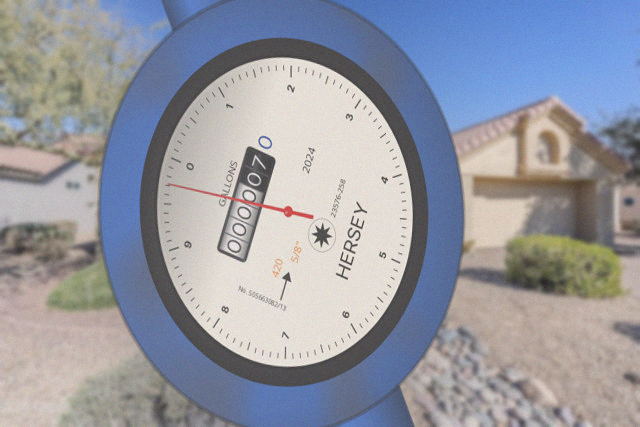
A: 69.7 gal
